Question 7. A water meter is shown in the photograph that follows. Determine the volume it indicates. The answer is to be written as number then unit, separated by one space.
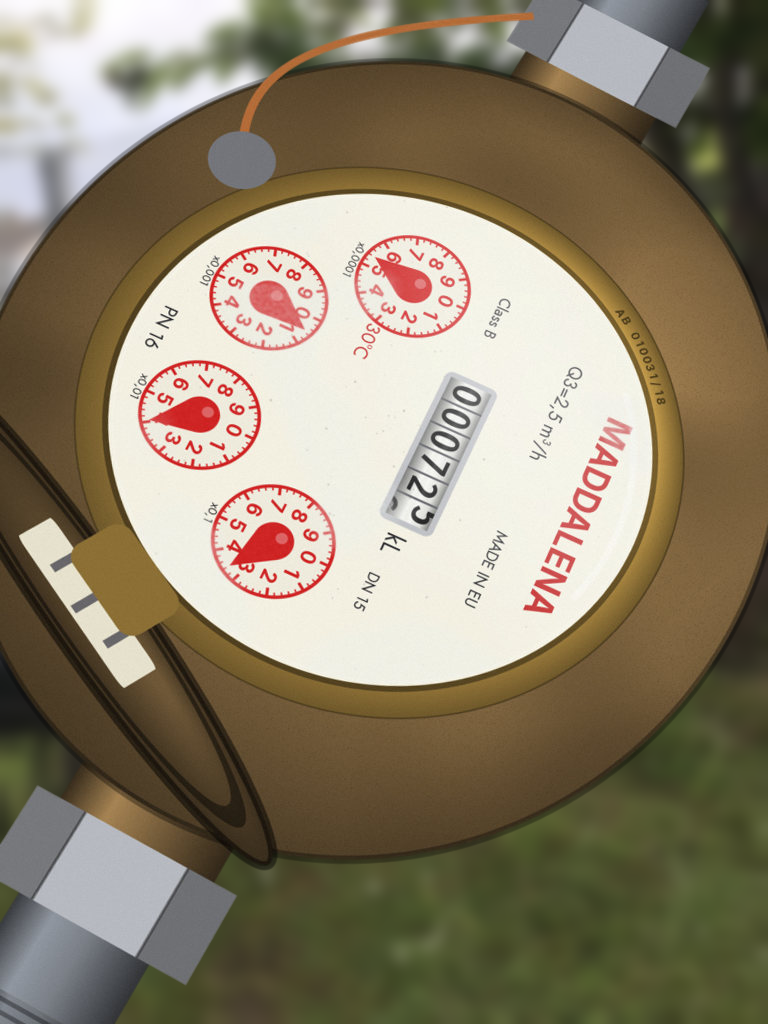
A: 725.3405 kL
